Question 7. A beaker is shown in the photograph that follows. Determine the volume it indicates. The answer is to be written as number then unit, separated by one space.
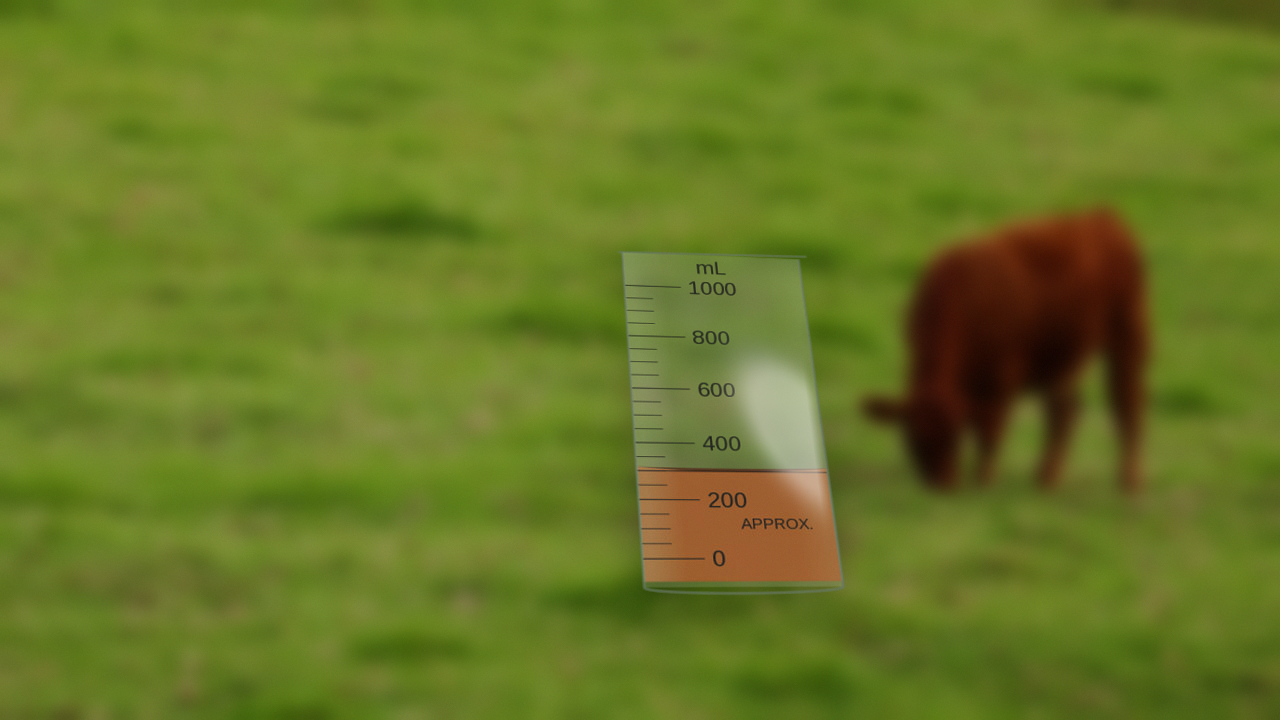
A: 300 mL
